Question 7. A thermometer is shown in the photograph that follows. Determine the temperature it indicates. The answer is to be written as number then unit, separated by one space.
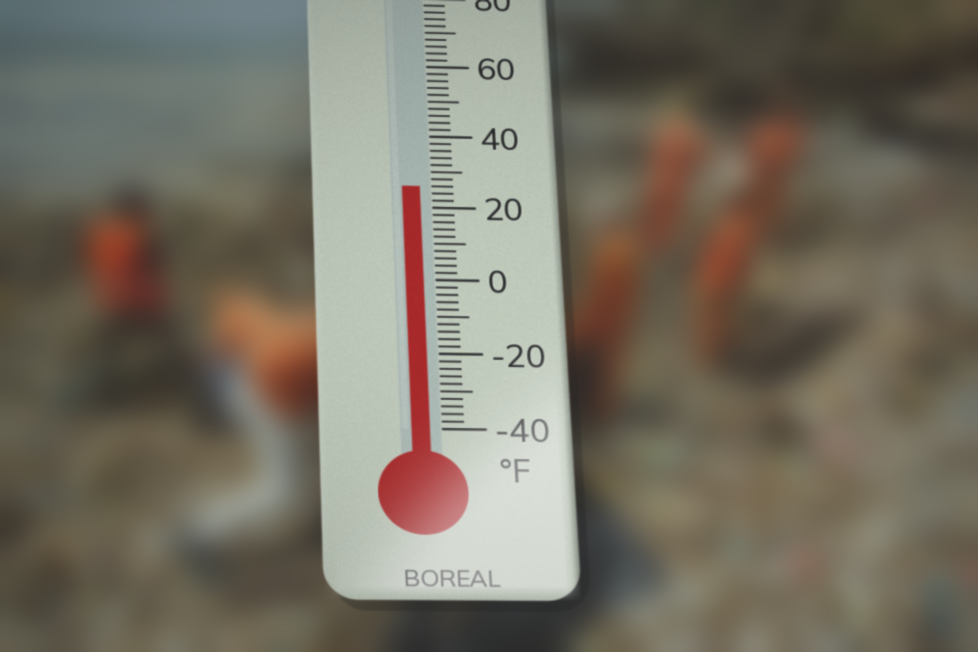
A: 26 °F
